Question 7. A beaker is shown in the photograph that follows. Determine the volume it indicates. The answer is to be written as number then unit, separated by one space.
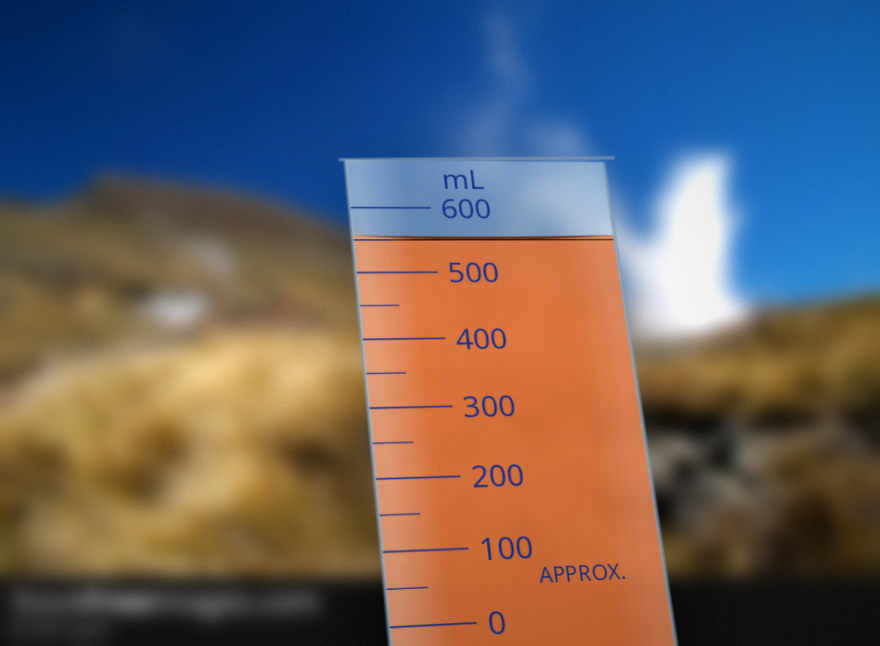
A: 550 mL
